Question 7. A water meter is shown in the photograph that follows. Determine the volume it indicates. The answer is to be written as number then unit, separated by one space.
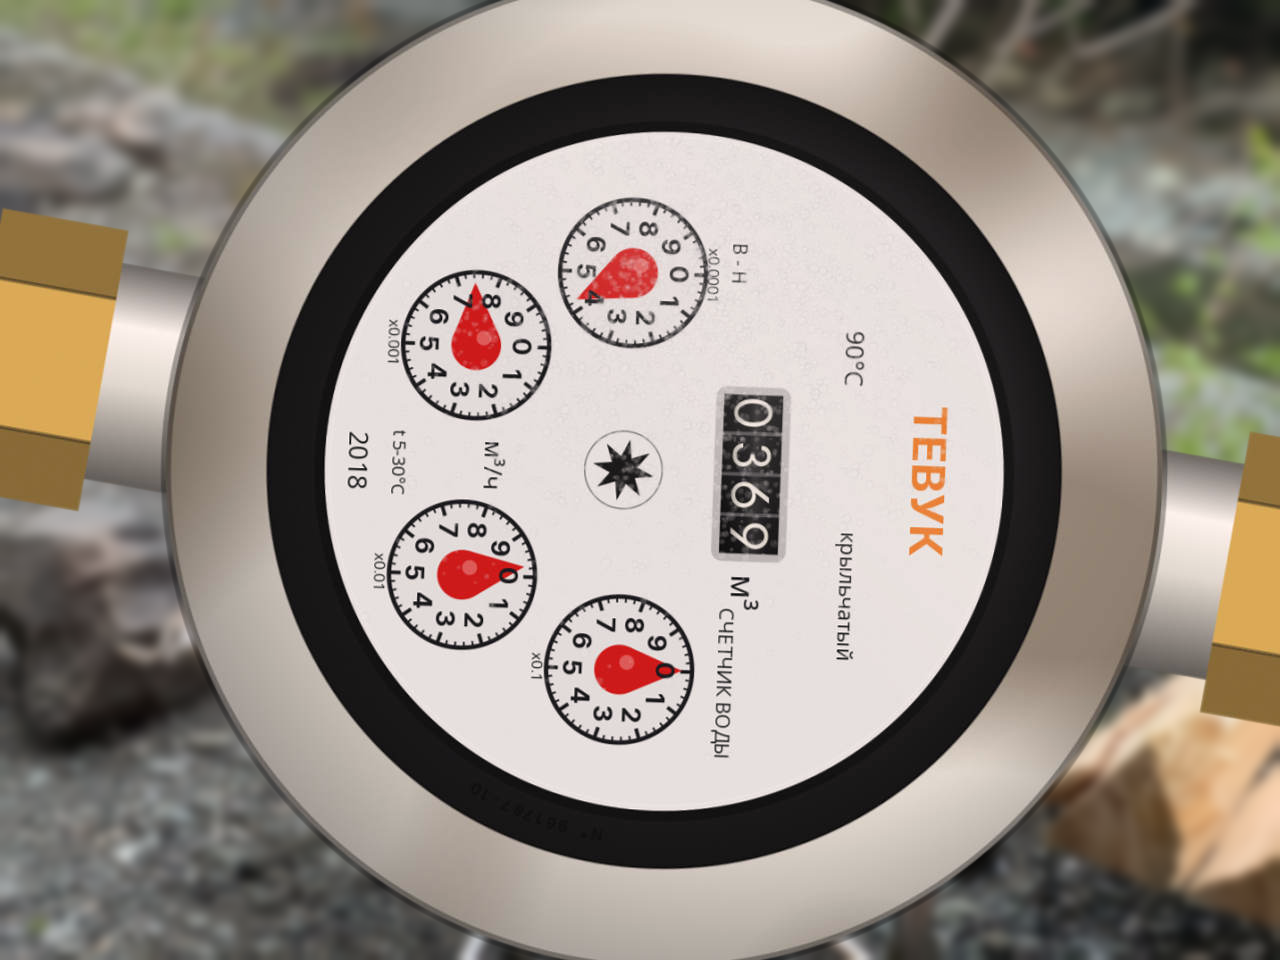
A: 368.9974 m³
